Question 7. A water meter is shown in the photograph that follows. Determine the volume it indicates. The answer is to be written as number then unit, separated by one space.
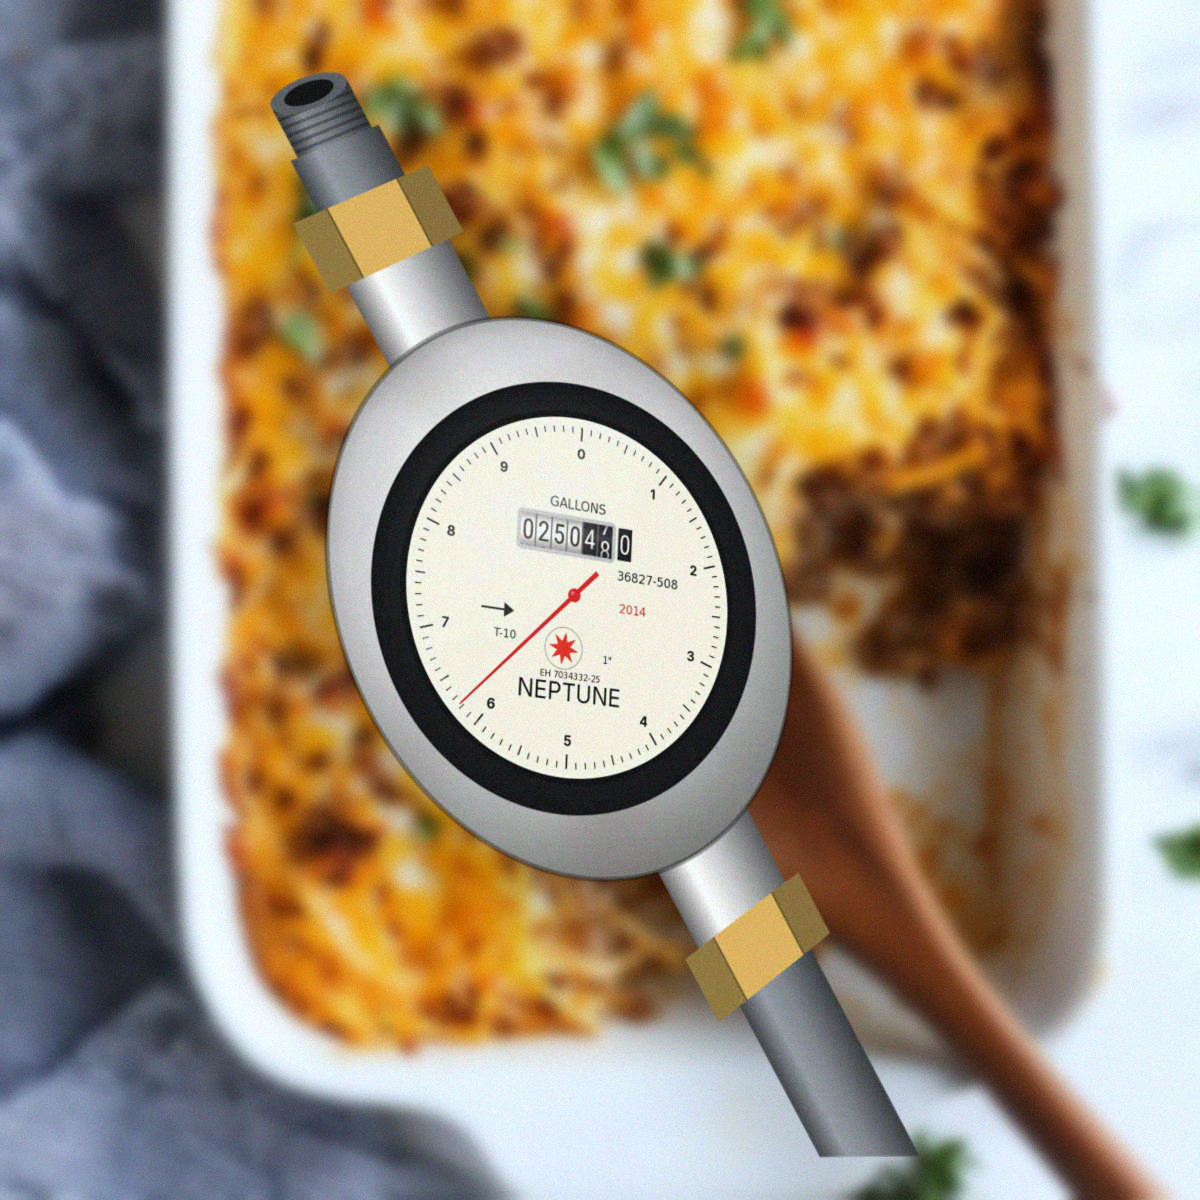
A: 250476.2 gal
